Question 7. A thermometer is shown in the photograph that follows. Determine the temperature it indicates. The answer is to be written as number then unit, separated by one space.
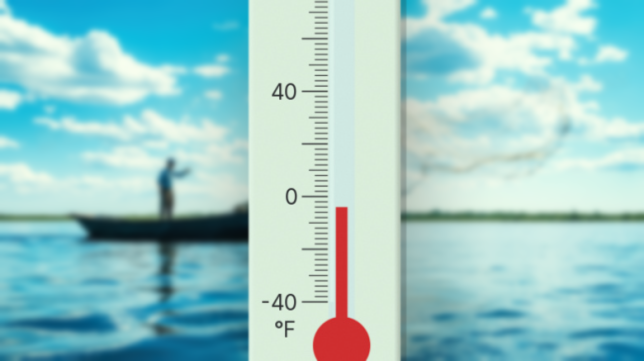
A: -4 °F
